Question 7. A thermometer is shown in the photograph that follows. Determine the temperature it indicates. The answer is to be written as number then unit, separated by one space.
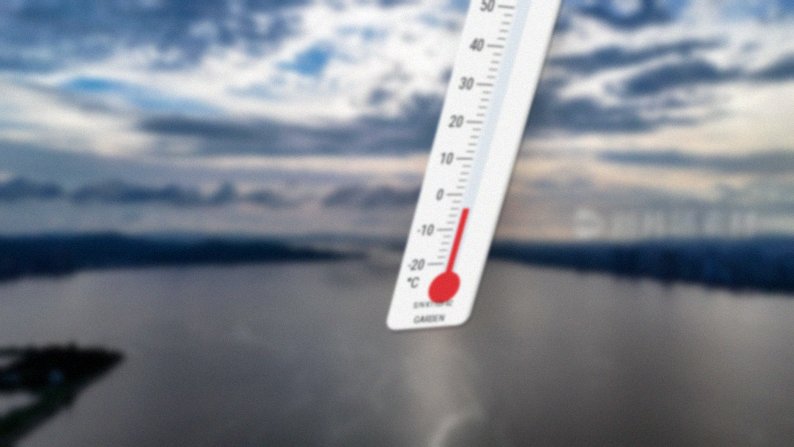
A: -4 °C
